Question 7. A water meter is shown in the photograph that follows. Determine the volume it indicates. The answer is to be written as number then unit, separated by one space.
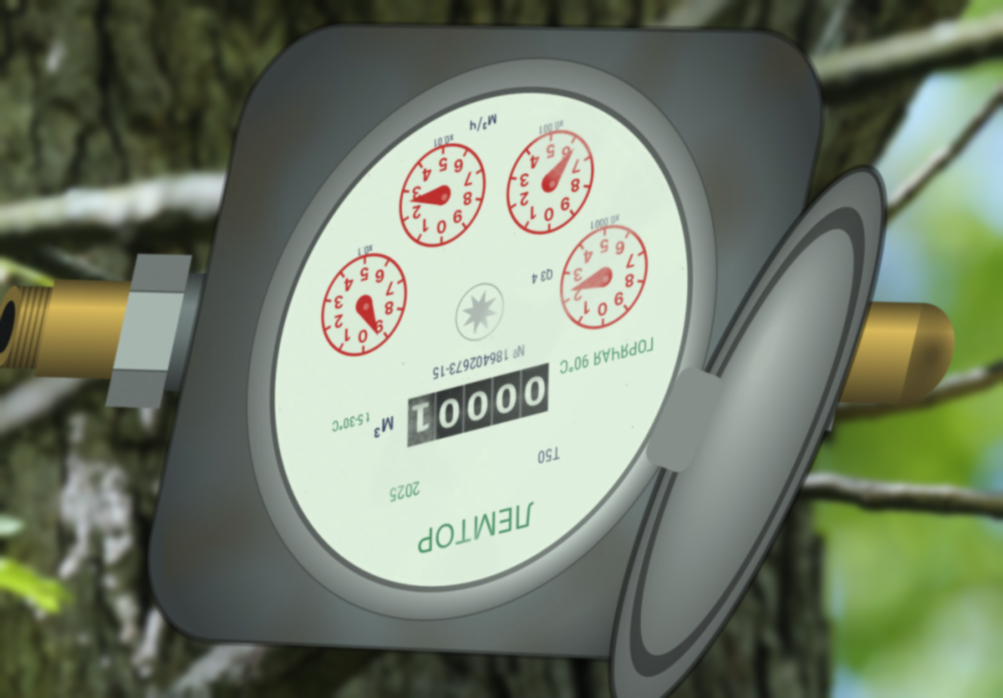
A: 0.9262 m³
